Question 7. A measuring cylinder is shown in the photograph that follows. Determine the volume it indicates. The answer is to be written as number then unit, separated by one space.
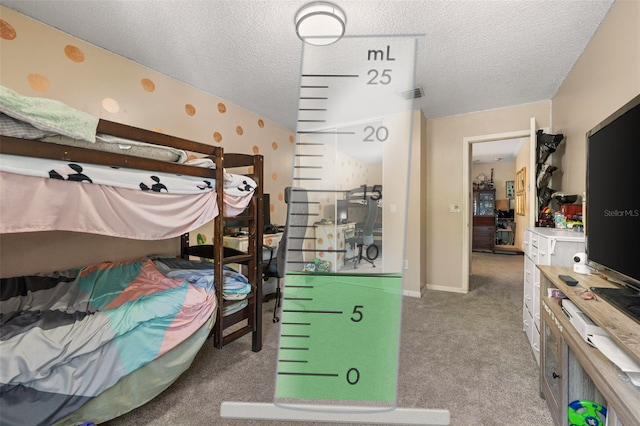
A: 8 mL
